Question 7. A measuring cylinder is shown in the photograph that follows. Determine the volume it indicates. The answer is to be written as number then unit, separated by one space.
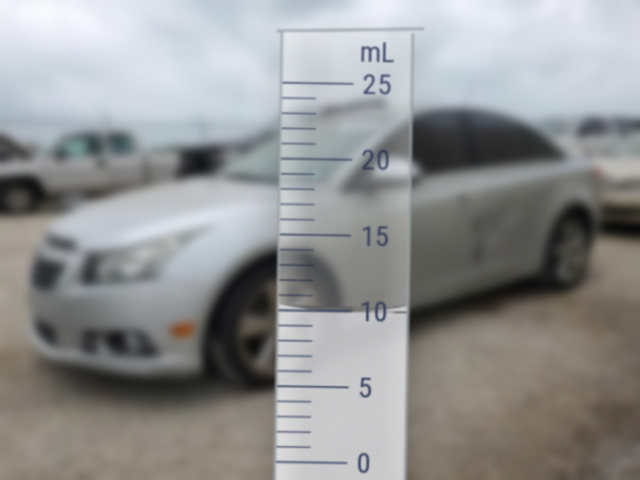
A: 10 mL
